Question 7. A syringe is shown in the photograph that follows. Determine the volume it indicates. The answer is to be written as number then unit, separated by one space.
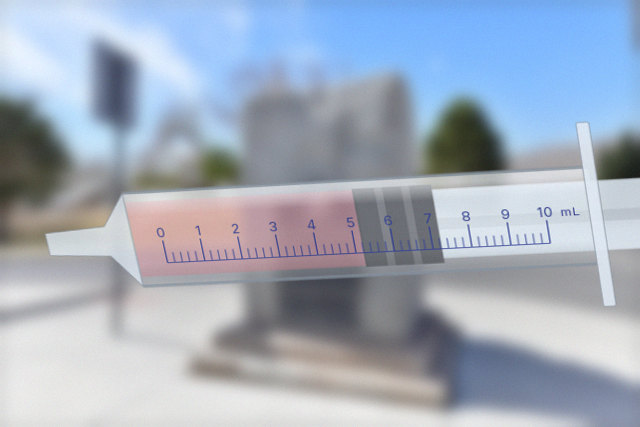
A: 5.2 mL
